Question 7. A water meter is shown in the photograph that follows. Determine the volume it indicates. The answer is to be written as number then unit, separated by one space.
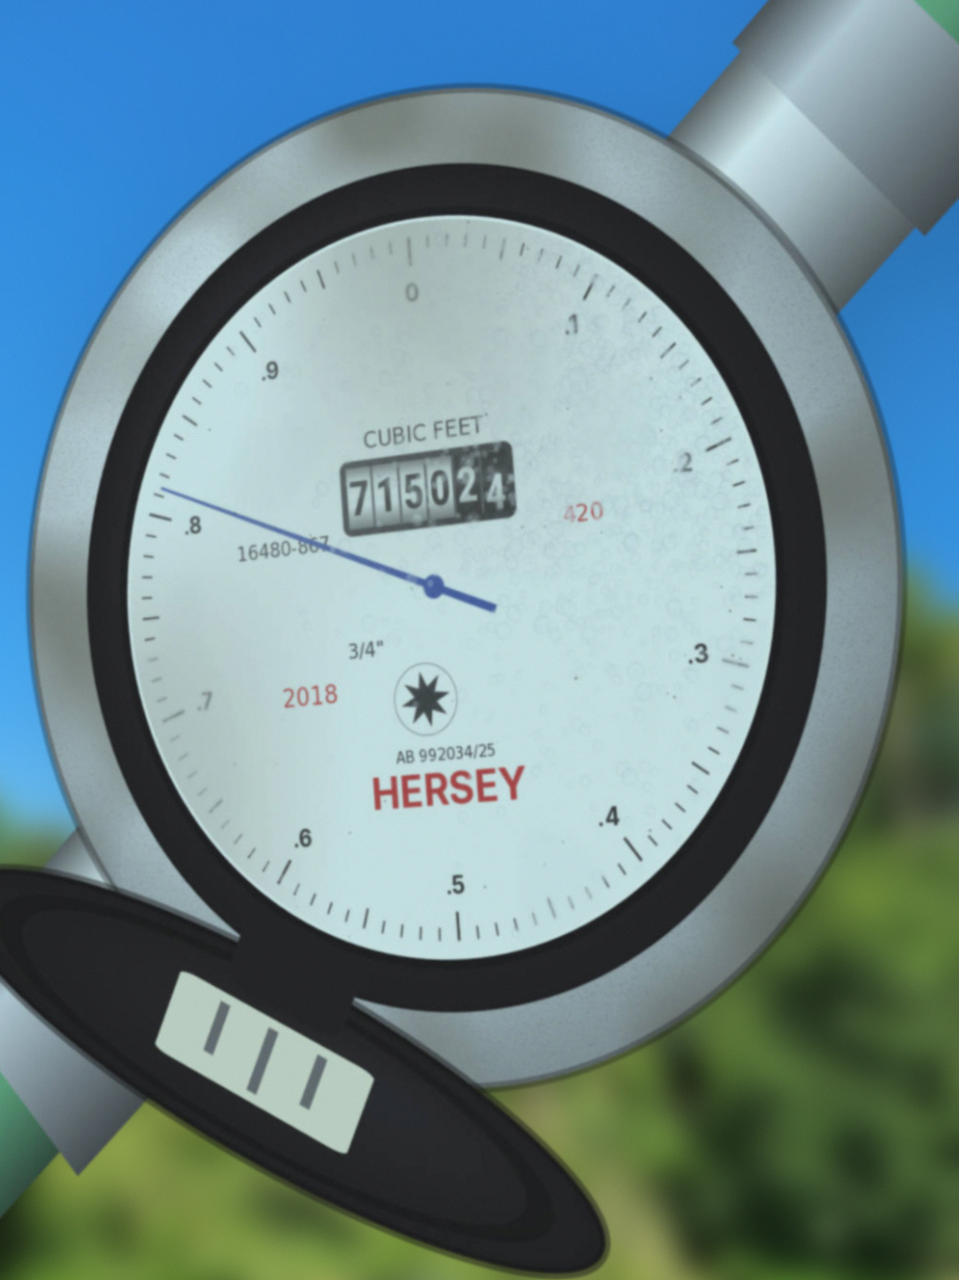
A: 715023.81 ft³
